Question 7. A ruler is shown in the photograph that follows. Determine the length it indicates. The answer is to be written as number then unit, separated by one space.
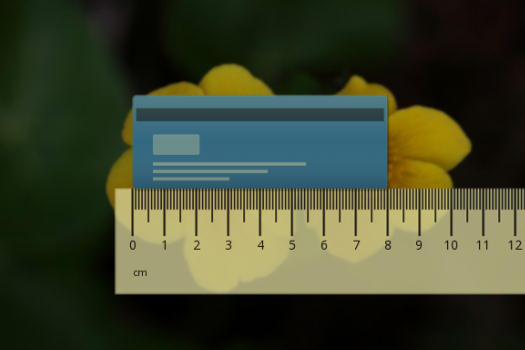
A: 8 cm
